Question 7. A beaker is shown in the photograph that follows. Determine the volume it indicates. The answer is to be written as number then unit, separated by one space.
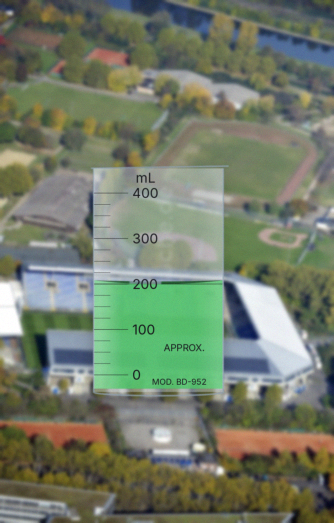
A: 200 mL
